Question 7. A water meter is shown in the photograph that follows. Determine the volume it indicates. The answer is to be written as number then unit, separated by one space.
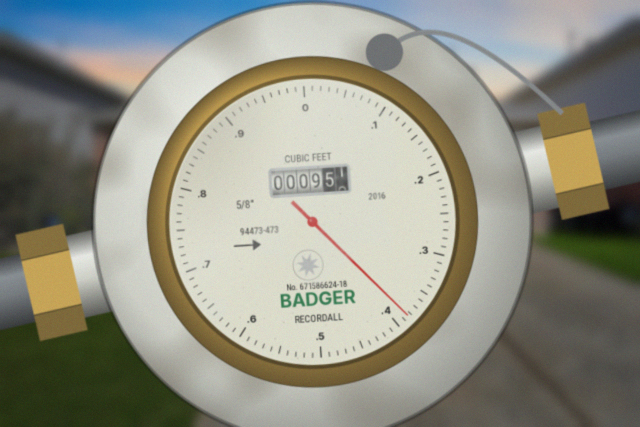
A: 951.38 ft³
